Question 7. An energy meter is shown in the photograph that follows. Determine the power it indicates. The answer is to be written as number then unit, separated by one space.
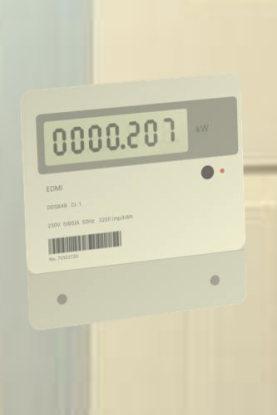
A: 0.207 kW
